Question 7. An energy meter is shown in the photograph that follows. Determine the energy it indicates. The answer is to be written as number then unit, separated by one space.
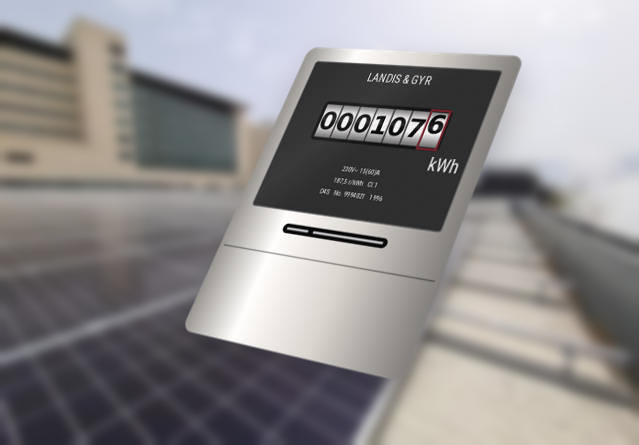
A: 107.6 kWh
